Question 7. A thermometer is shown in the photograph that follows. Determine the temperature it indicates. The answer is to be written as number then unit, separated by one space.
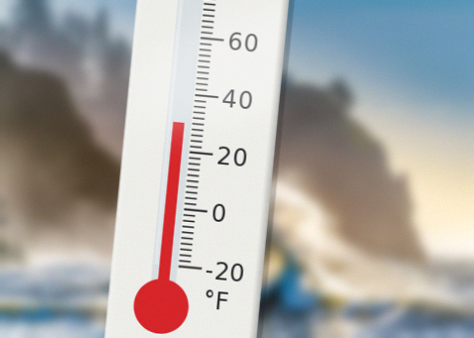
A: 30 °F
